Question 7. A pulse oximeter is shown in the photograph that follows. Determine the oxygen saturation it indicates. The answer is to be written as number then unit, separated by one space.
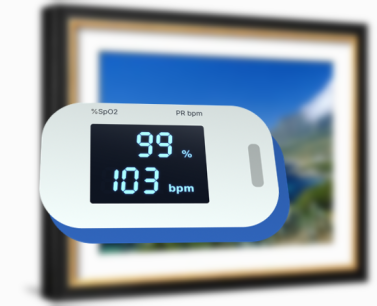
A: 99 %
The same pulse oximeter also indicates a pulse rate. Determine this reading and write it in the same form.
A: 103 bpm
